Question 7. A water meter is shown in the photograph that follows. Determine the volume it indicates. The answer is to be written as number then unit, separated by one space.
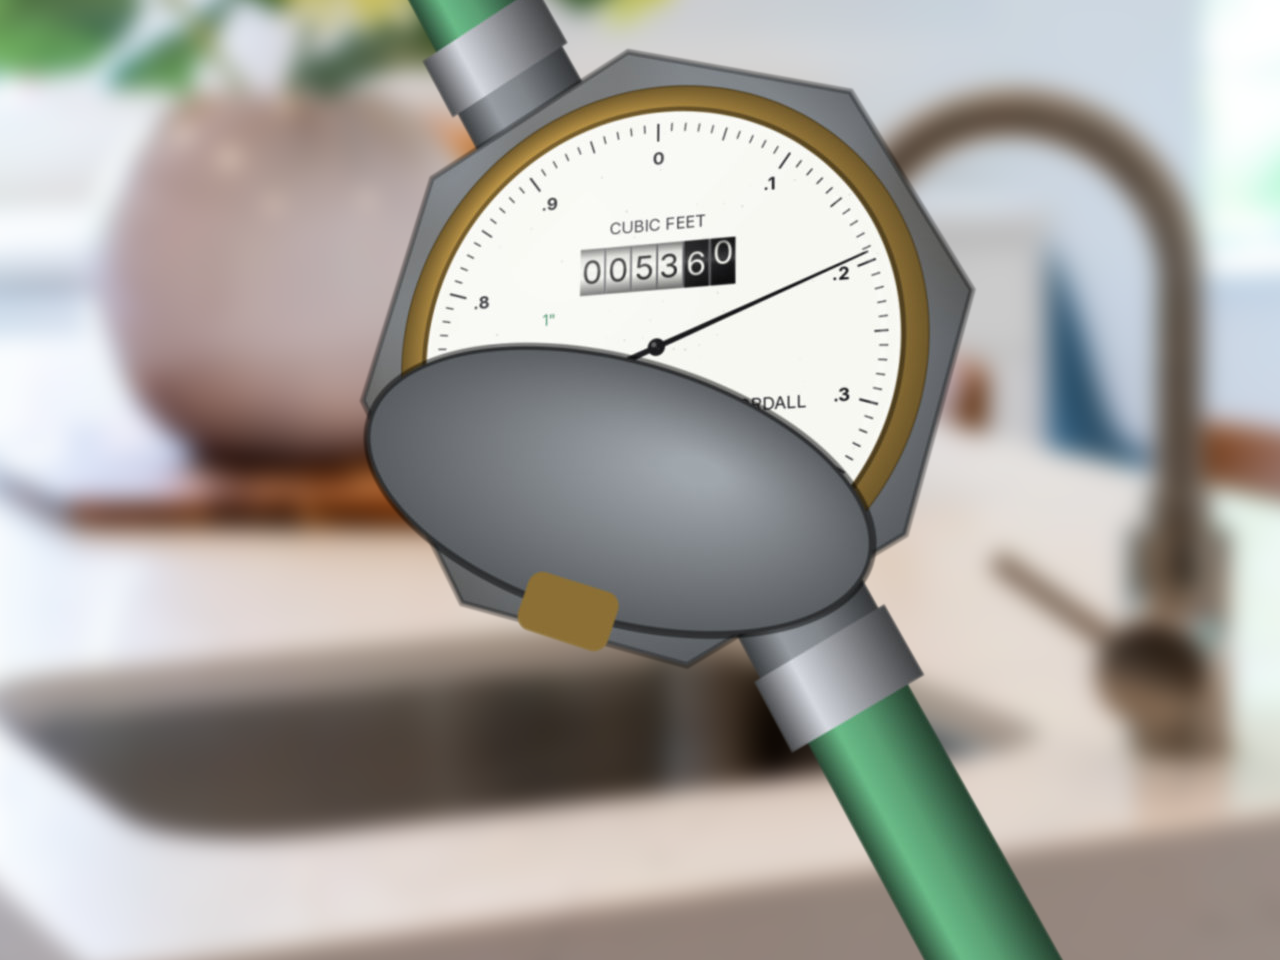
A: 5360.19 ft³
